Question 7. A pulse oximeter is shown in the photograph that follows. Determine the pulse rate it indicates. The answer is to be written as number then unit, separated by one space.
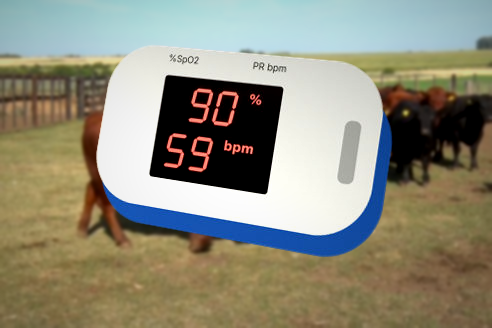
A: 59 bpm
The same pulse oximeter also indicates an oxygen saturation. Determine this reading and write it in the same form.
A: 90 %
